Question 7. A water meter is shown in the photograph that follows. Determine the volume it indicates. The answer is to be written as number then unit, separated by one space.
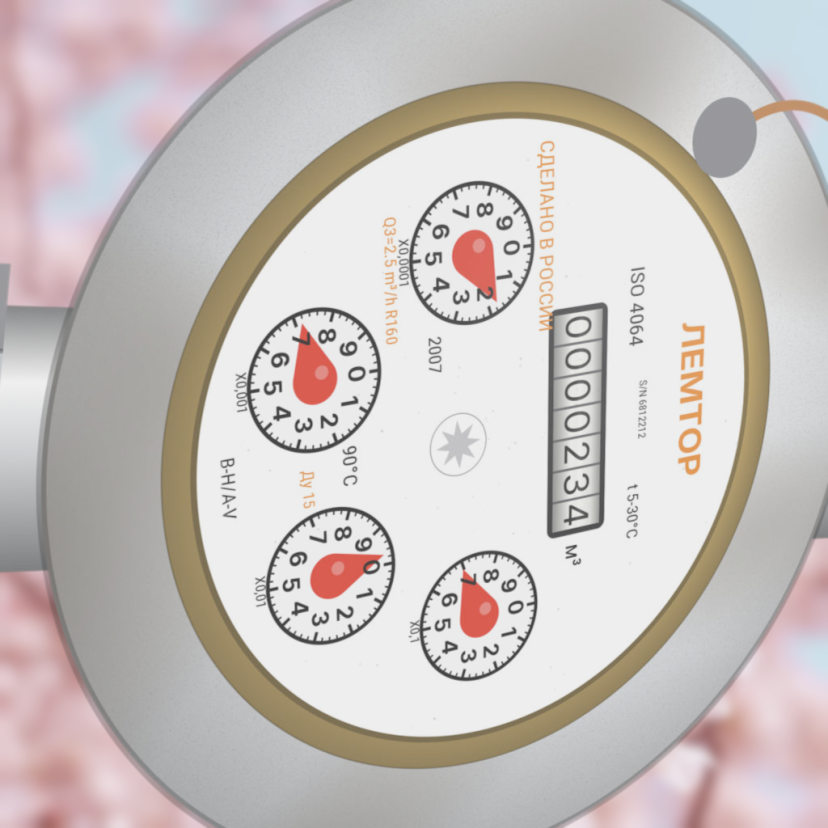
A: 234.6971 m³
